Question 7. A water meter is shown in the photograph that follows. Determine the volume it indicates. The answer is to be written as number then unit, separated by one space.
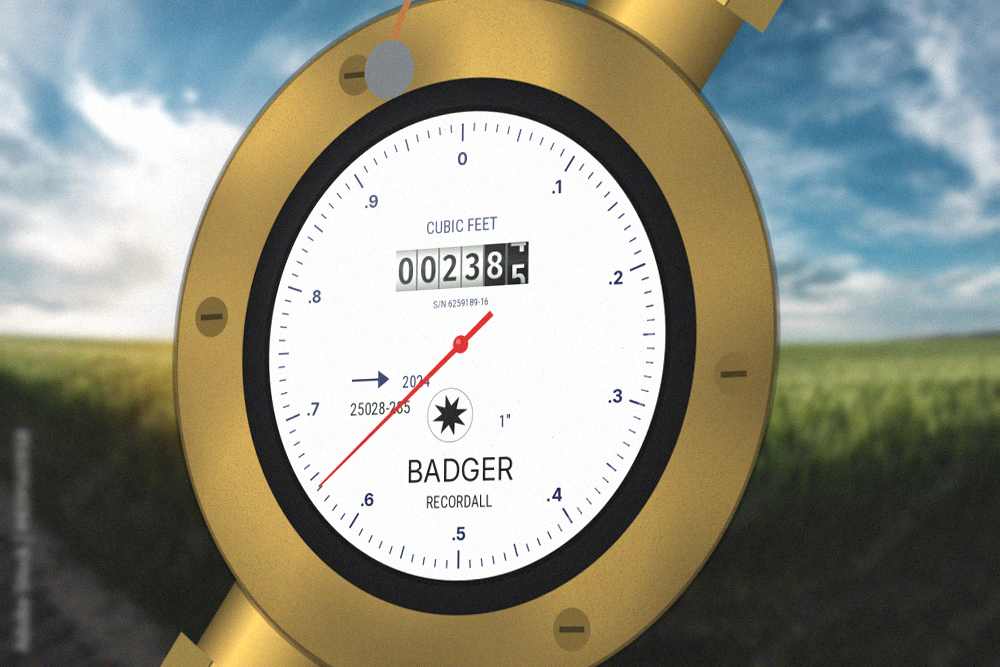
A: 2384.64 ft³
